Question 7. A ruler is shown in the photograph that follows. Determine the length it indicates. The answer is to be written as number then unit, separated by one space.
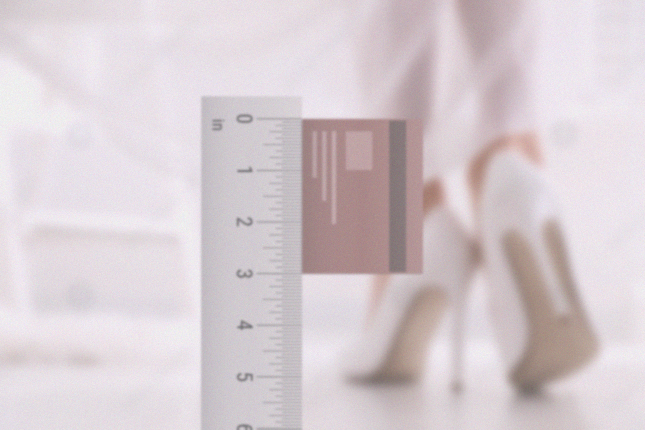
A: 3 in
